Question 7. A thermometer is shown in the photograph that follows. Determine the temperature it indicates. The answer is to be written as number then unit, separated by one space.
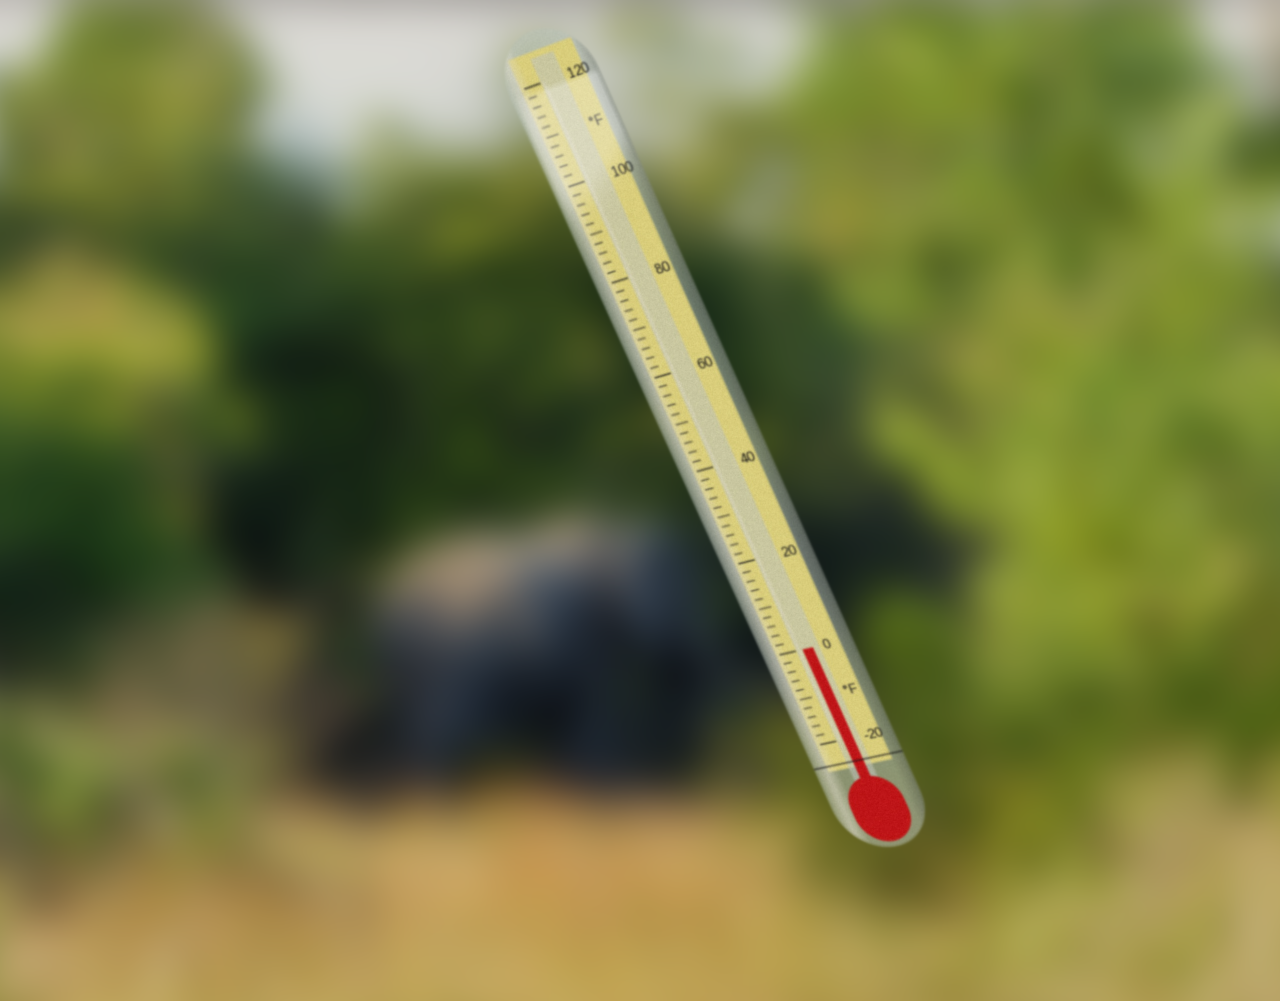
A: 0 °F
